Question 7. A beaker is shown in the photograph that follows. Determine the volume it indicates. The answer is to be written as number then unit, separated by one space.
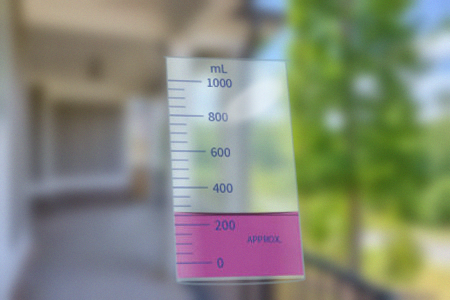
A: 250 mL
